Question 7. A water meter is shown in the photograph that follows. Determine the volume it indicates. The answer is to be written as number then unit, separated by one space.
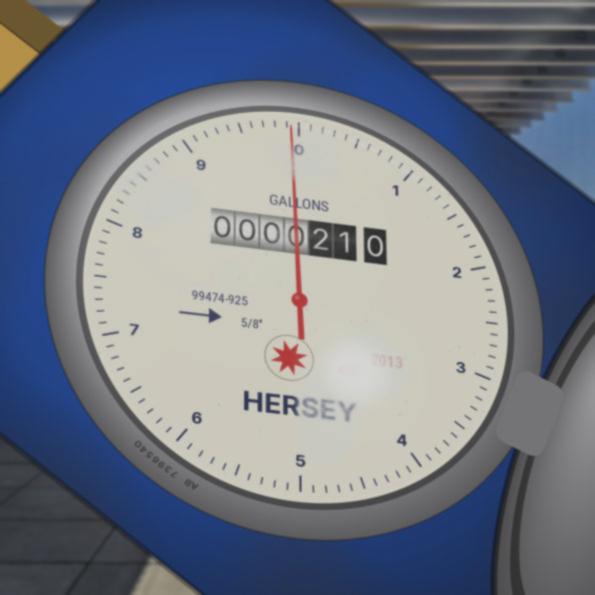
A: 209.9 gal
